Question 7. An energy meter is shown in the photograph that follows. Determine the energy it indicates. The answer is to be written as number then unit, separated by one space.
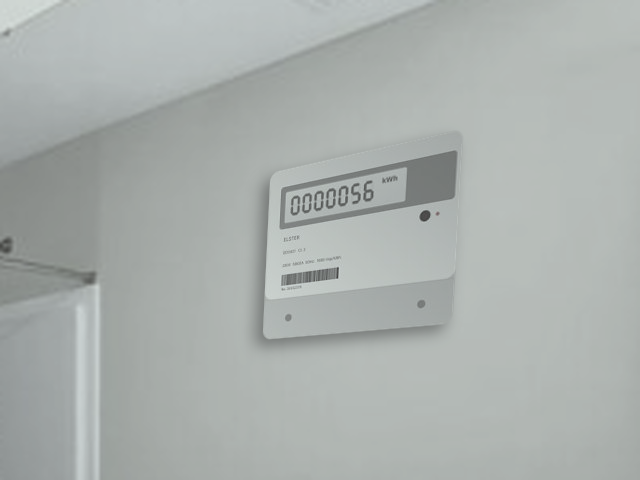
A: 56 kWh
